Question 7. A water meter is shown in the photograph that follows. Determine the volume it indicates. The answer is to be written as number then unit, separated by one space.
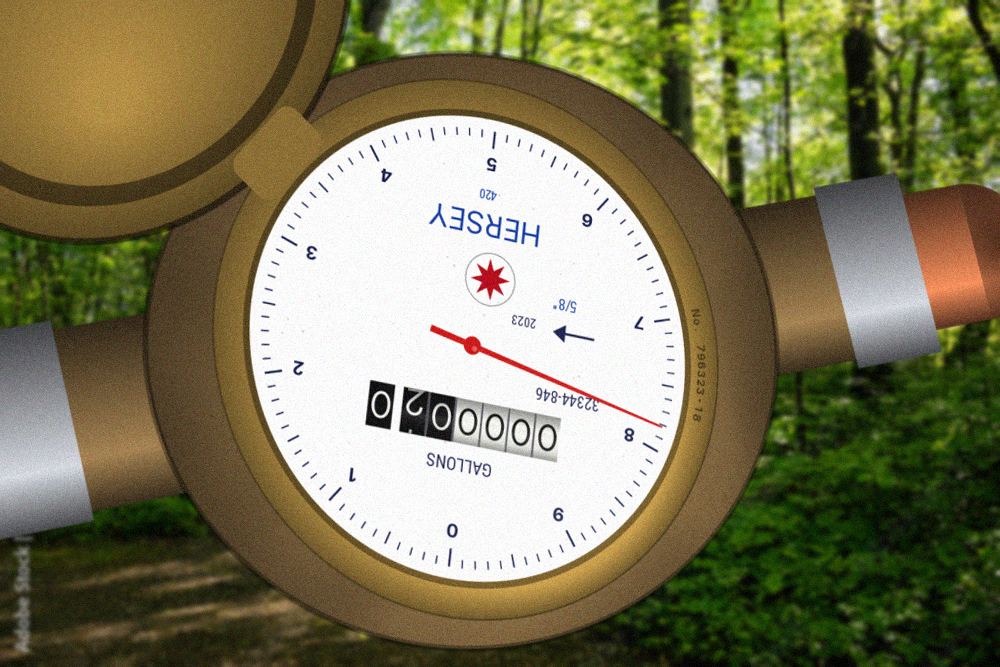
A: 17.8 gal
